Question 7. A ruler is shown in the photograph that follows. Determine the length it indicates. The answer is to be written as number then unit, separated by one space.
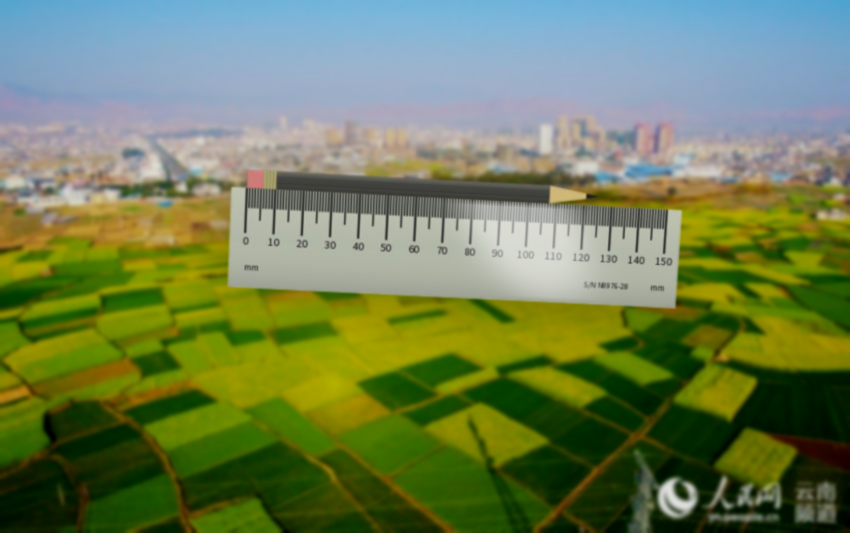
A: 125 mm
